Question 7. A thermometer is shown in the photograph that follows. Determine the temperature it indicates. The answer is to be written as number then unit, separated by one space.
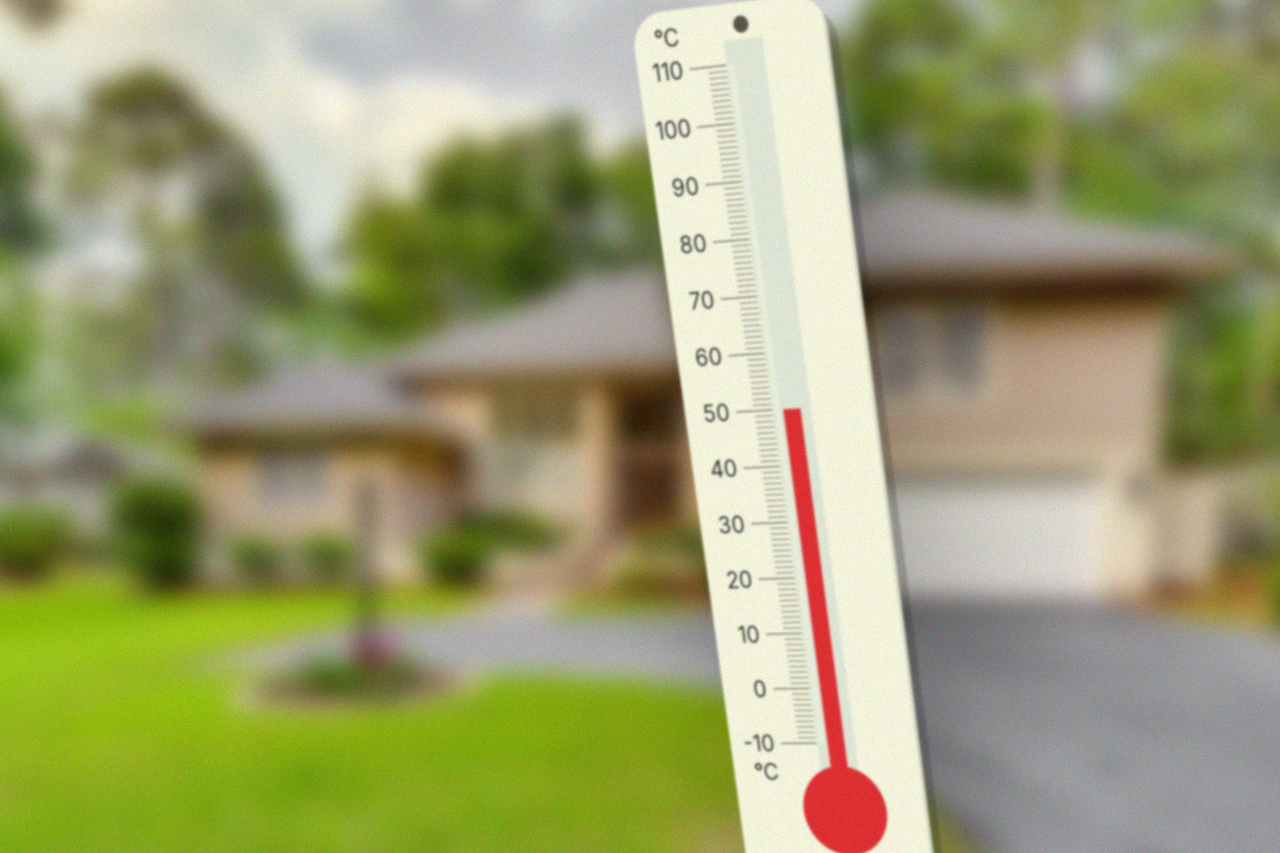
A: 50 °C
